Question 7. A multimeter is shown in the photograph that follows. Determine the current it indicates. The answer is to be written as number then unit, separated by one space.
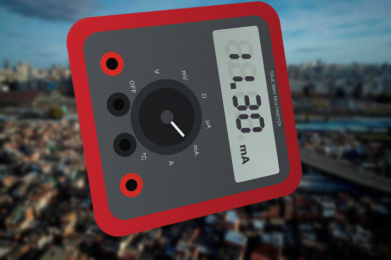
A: 11.30 mA
